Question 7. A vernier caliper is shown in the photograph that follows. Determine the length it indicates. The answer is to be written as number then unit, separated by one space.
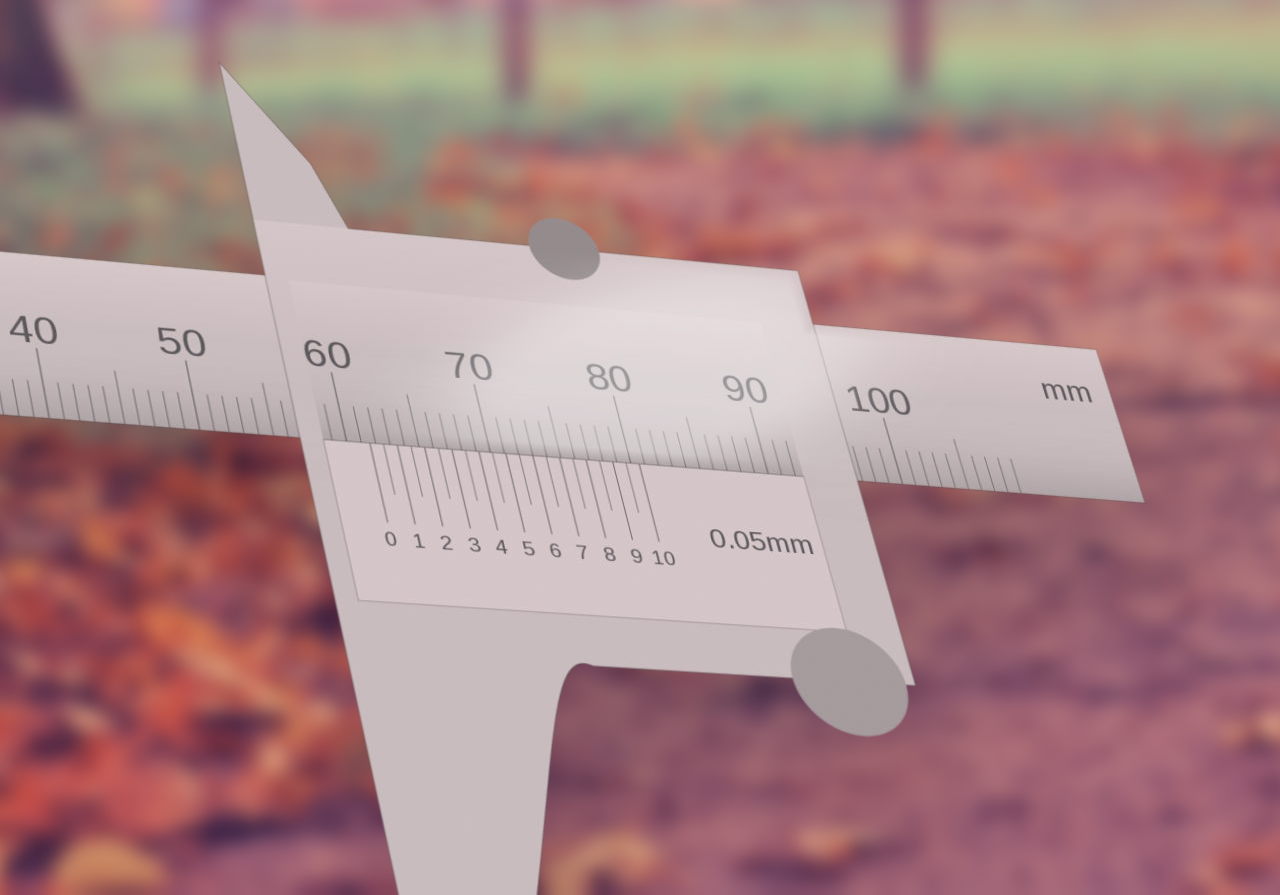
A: 61.6 mm
